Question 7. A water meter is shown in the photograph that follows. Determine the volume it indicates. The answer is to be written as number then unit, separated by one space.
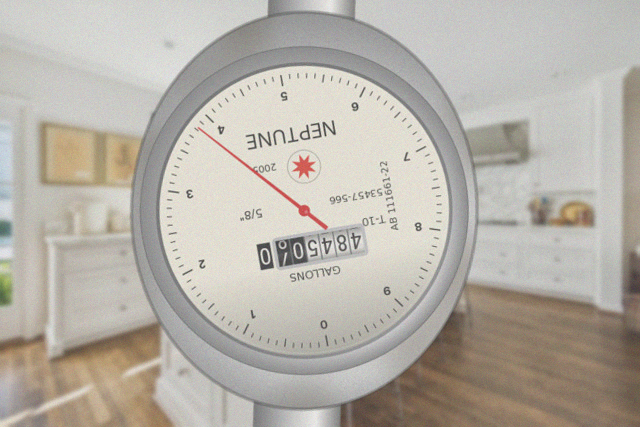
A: 4845073.8 gal
